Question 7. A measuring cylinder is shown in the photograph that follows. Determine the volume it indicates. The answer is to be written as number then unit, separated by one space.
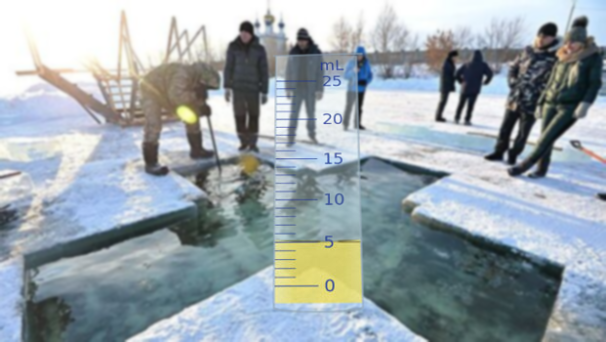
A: 5 mL
